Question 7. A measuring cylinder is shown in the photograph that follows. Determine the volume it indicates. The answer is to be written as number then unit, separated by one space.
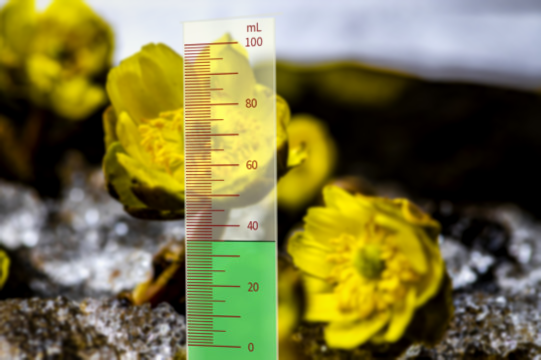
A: 35 mL
